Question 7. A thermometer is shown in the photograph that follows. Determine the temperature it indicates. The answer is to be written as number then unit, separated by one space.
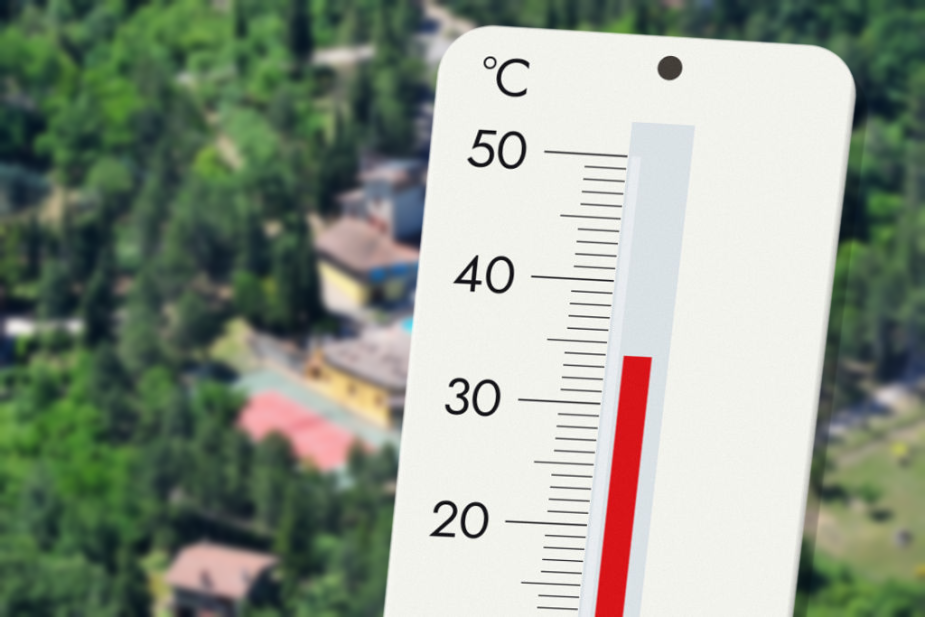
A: 34 °C
